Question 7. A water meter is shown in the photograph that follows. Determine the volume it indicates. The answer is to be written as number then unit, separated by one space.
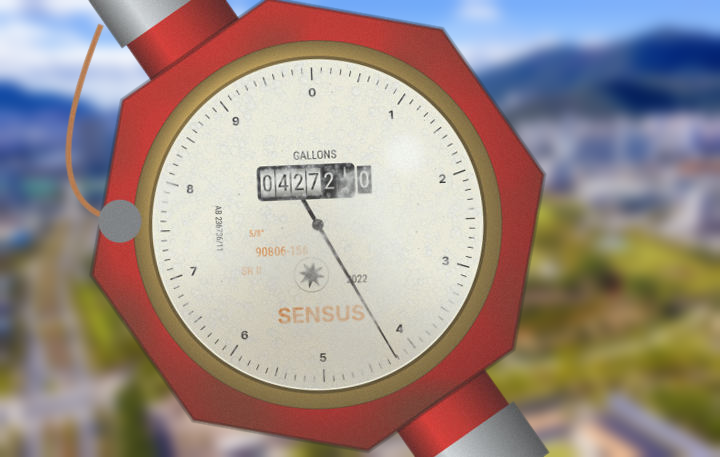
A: 427214.2 gal
